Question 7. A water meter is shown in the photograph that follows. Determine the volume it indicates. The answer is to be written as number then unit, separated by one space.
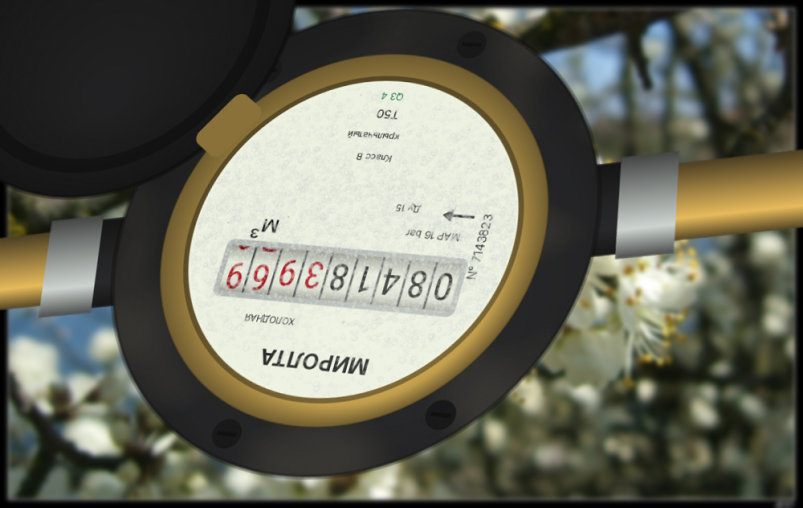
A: 8418.3969 m³
